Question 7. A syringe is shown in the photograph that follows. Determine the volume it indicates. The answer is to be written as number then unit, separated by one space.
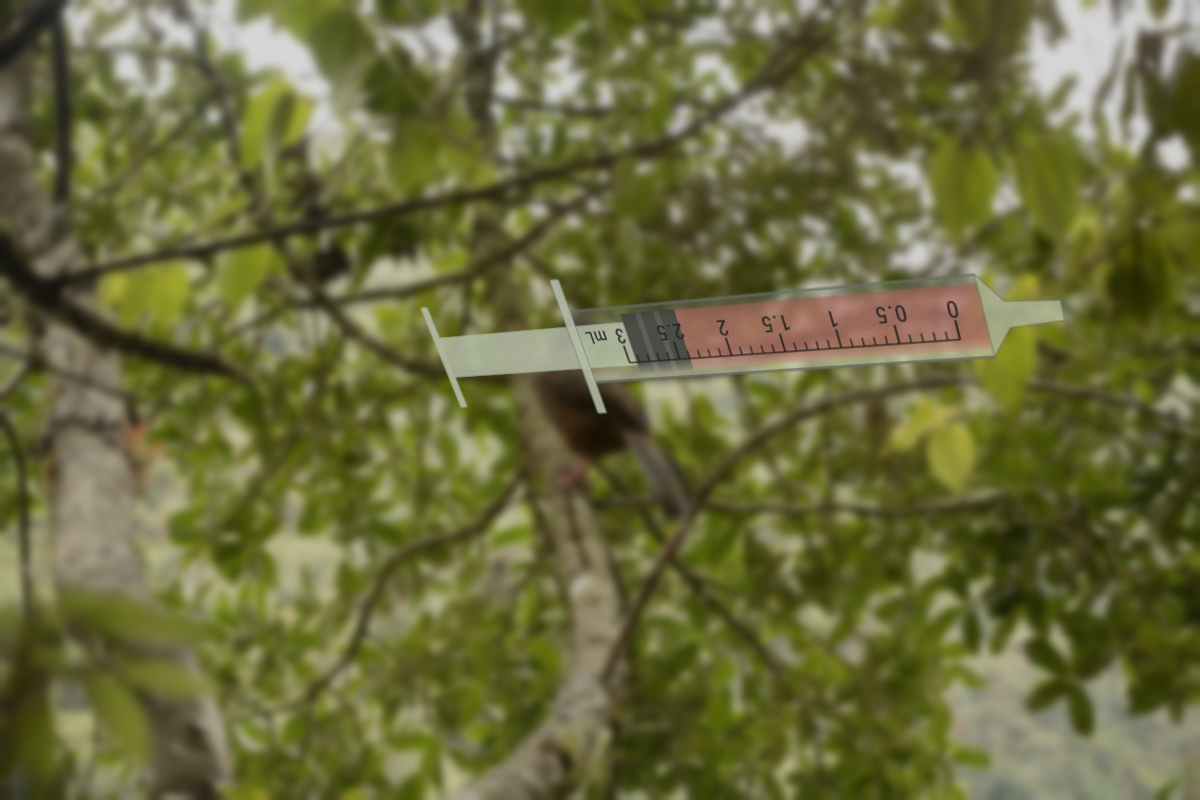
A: 2.4 mL
